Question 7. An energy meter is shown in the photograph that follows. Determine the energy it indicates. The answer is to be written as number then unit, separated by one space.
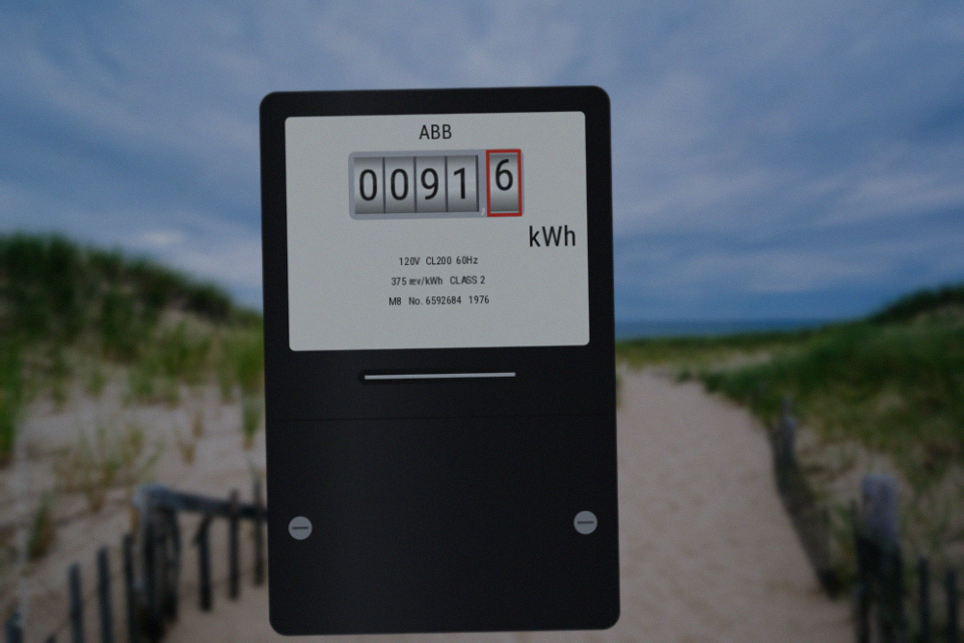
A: 91.6 kWh
